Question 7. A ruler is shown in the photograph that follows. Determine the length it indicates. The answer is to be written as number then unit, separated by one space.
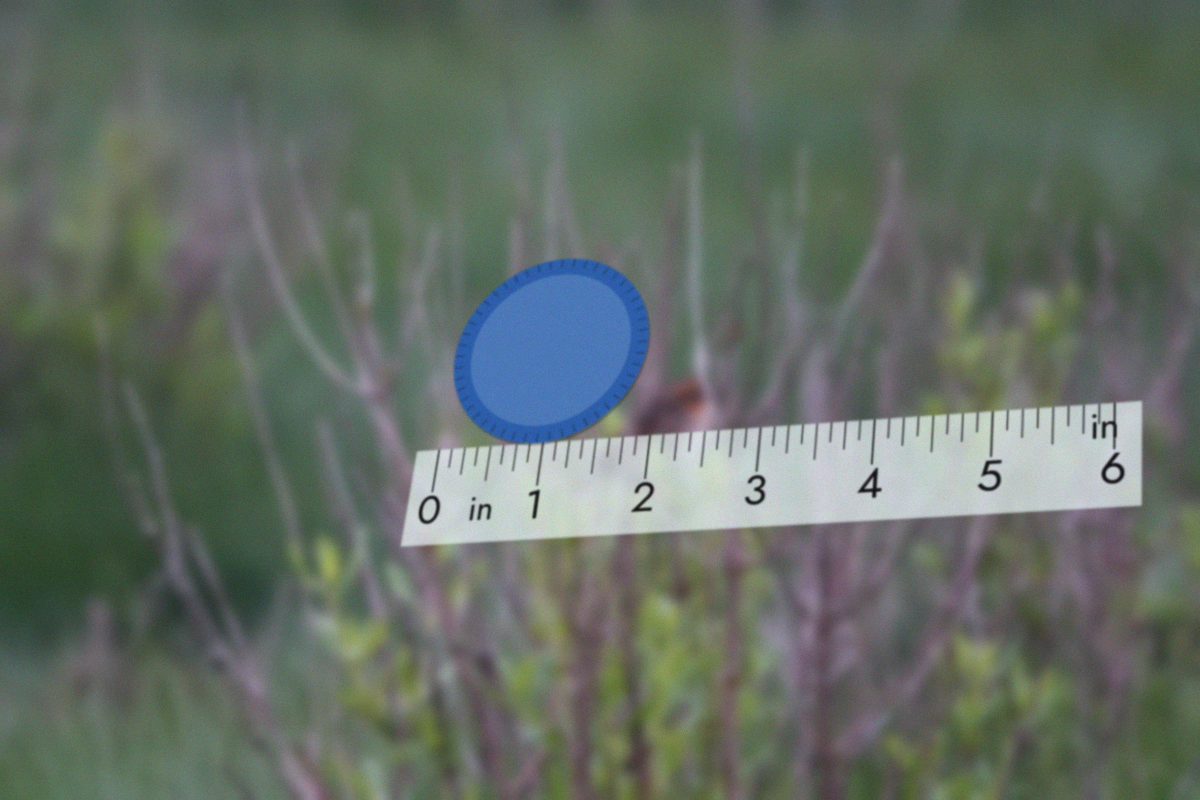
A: 1.875 in
